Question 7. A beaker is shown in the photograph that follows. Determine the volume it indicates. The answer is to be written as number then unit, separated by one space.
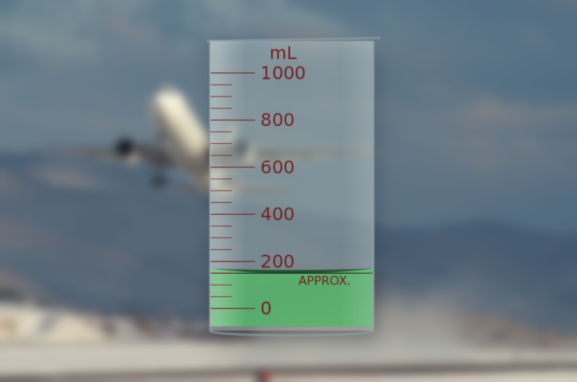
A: 150 mL
